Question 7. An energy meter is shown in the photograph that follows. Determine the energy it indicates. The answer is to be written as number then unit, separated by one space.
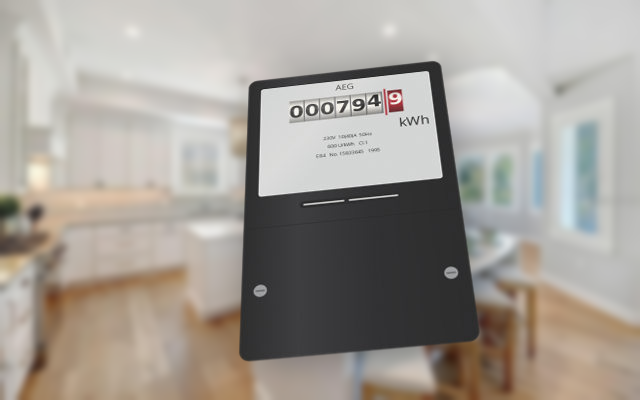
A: 794.9 kWh
